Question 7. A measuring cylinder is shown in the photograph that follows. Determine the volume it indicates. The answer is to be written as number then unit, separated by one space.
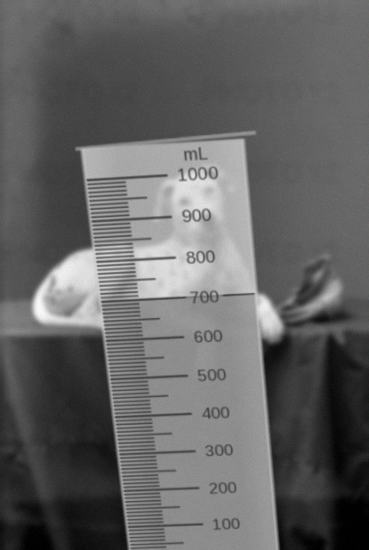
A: 700 mL
